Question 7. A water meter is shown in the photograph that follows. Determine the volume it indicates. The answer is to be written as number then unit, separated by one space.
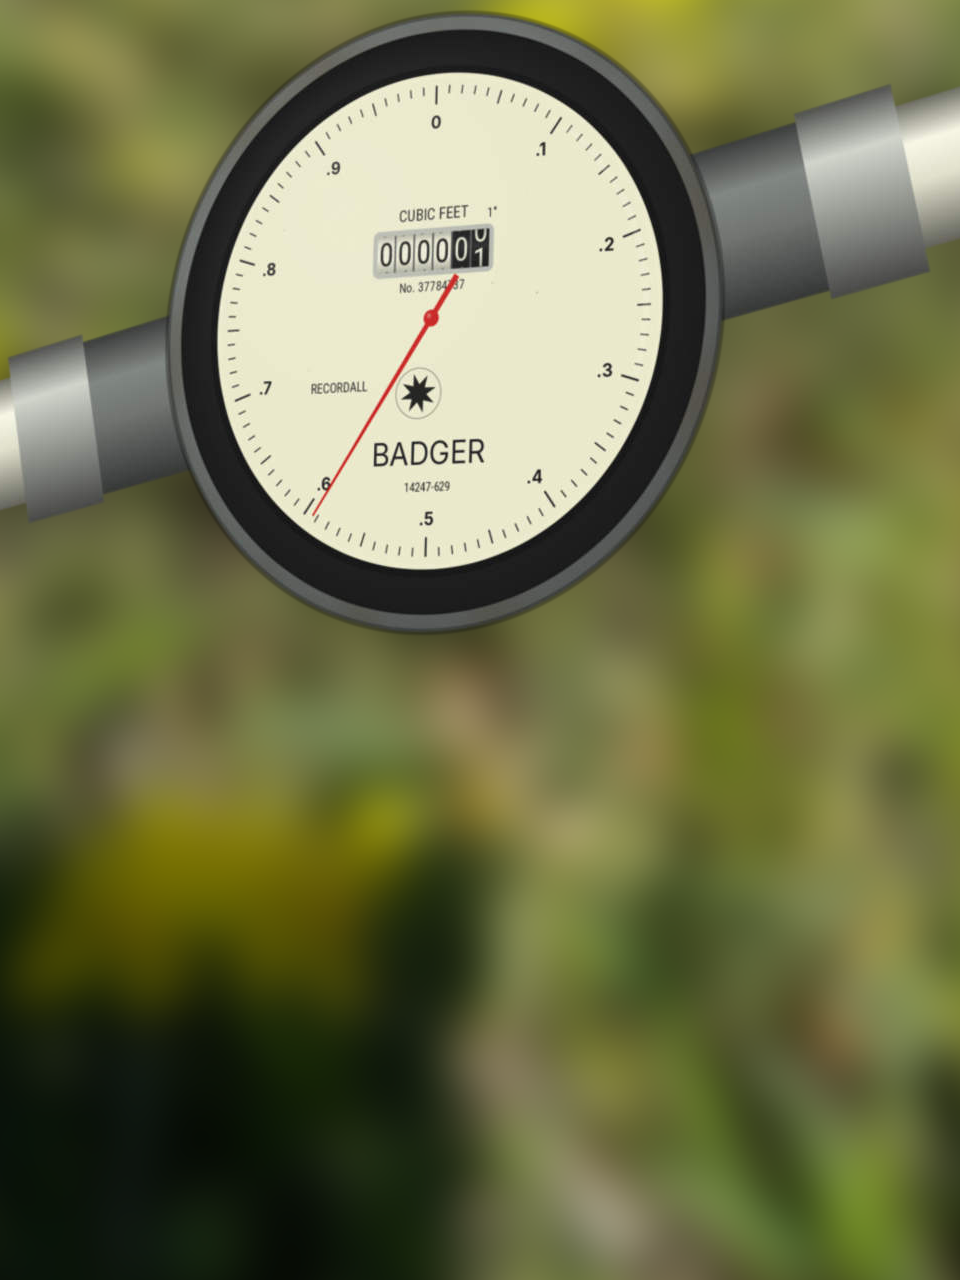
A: 0.59 ft³
